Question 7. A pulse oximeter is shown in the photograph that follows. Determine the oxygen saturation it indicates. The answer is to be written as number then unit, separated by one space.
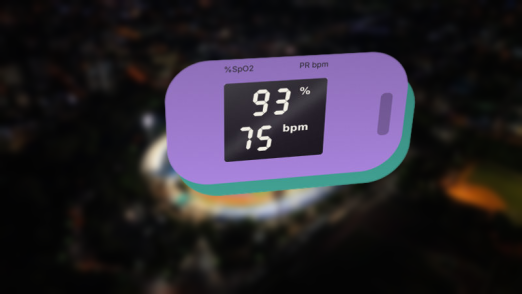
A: 93 %
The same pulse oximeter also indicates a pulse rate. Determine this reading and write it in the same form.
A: 75 bpm
